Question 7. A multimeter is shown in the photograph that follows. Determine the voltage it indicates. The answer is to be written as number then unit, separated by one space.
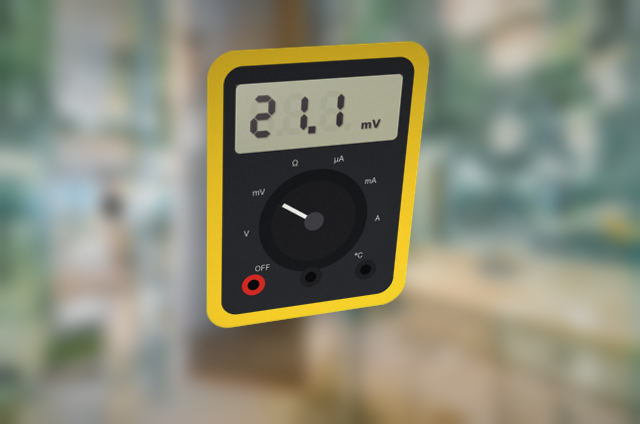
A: 21.1 mV
